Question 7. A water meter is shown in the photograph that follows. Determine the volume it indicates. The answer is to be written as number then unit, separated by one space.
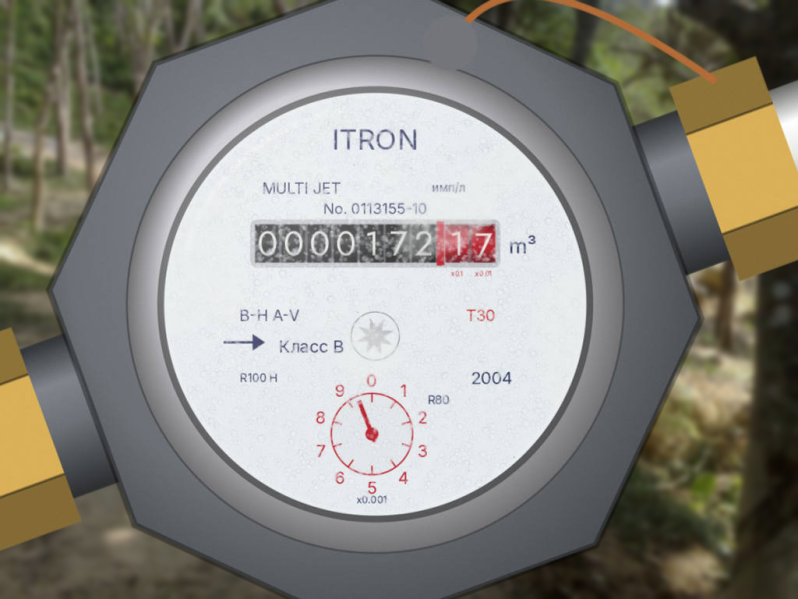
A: 172.169 m³
